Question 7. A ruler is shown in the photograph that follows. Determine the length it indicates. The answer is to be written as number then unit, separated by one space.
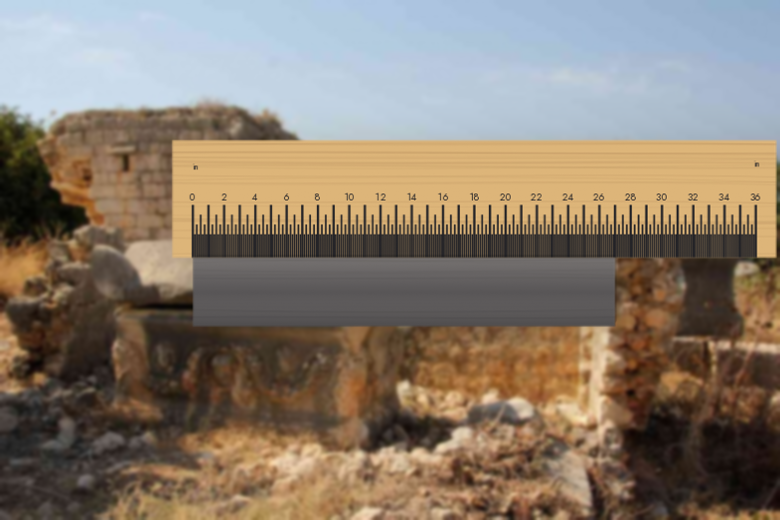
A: 27 in
